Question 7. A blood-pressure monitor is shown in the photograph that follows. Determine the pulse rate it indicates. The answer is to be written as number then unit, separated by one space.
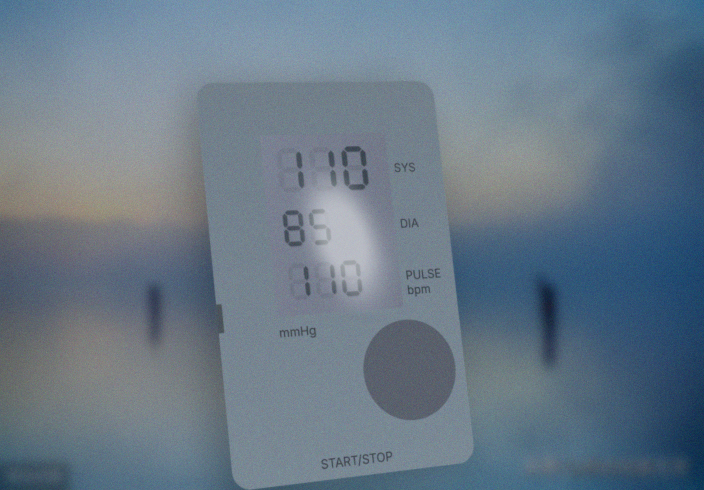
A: 110 bpm
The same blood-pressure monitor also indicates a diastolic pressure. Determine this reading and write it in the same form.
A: 85 mmHg
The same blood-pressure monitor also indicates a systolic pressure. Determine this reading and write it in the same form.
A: 110 mmHg
